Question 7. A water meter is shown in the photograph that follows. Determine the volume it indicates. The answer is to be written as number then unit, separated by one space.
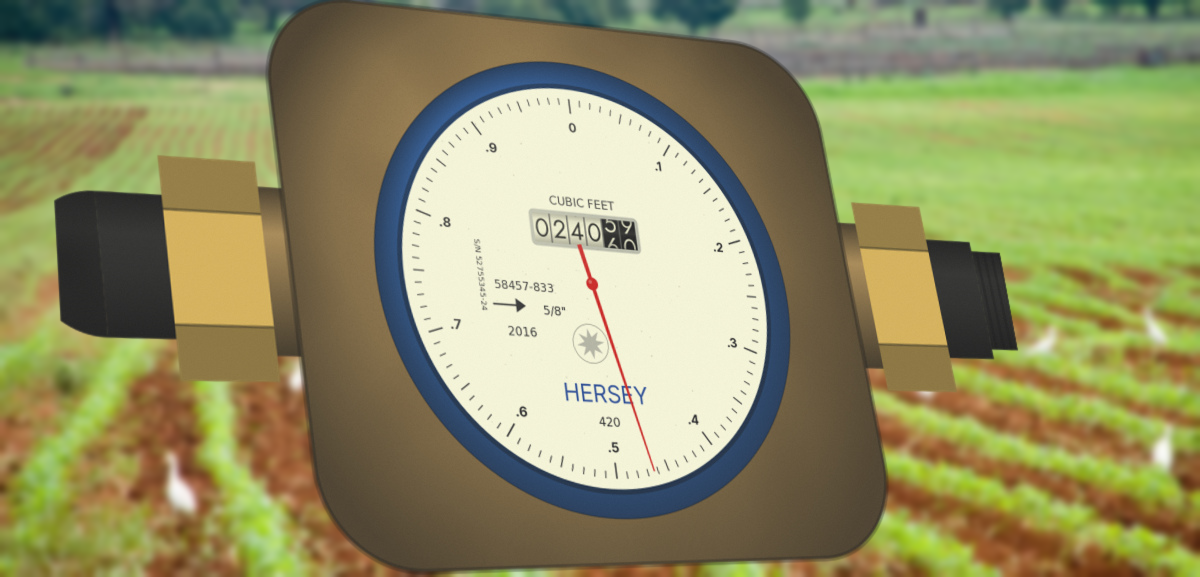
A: 24059.46 ft³
